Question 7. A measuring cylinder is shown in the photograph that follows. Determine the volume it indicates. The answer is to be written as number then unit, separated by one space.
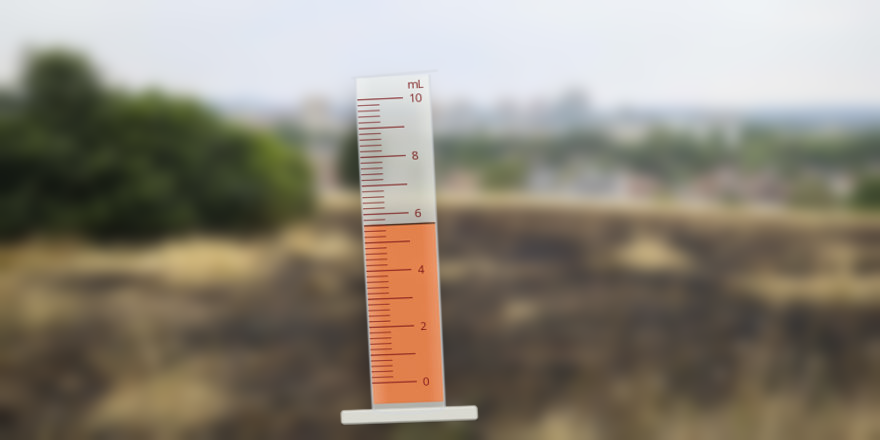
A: 5.6 mL
